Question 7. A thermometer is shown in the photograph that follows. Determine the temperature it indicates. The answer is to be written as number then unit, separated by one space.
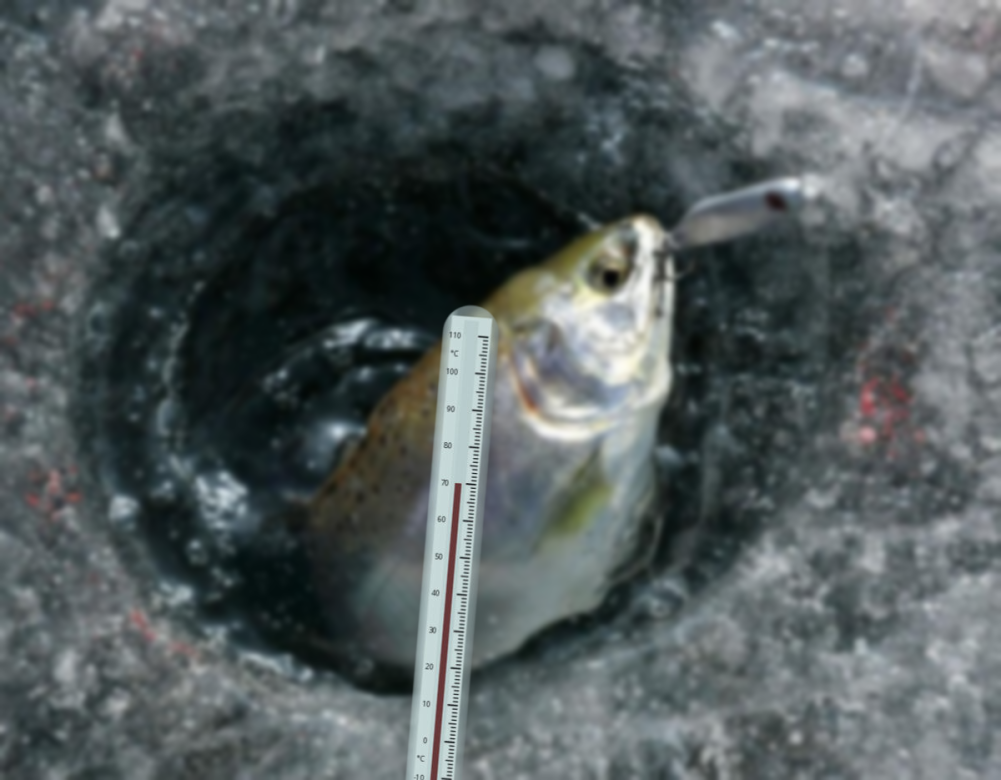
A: 70 °C
